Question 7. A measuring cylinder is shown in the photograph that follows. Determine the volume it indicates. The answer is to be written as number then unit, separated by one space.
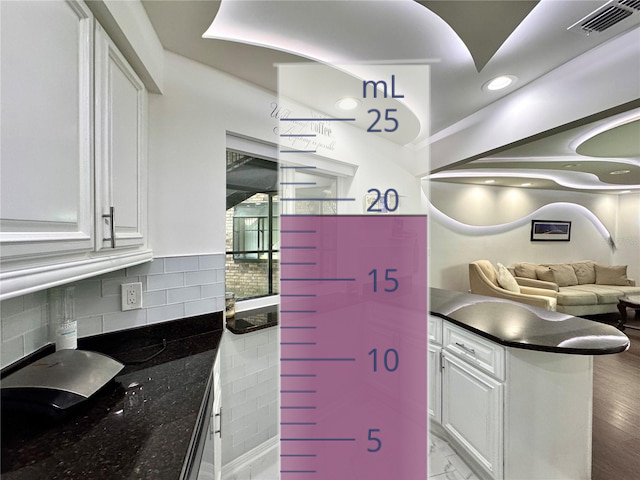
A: 19 mL
